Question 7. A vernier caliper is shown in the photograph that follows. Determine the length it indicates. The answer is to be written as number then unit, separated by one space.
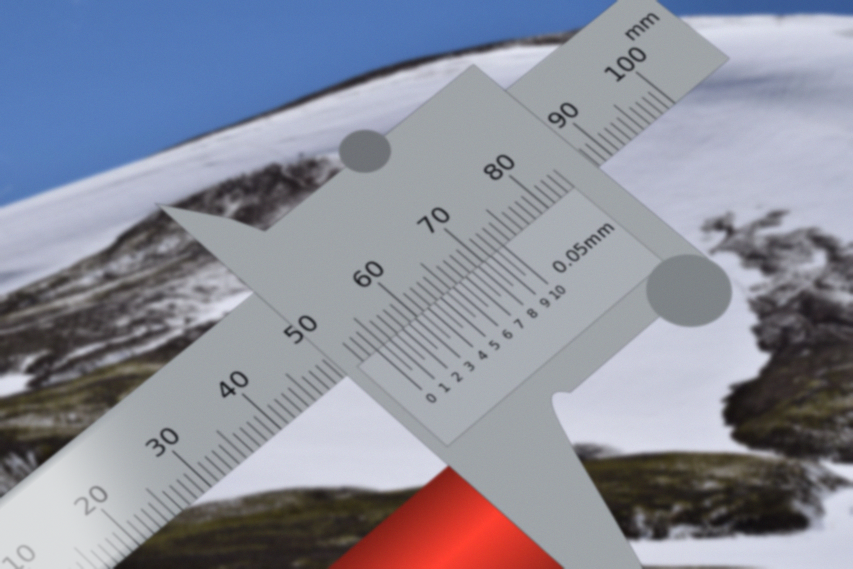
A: 54.0 mm
